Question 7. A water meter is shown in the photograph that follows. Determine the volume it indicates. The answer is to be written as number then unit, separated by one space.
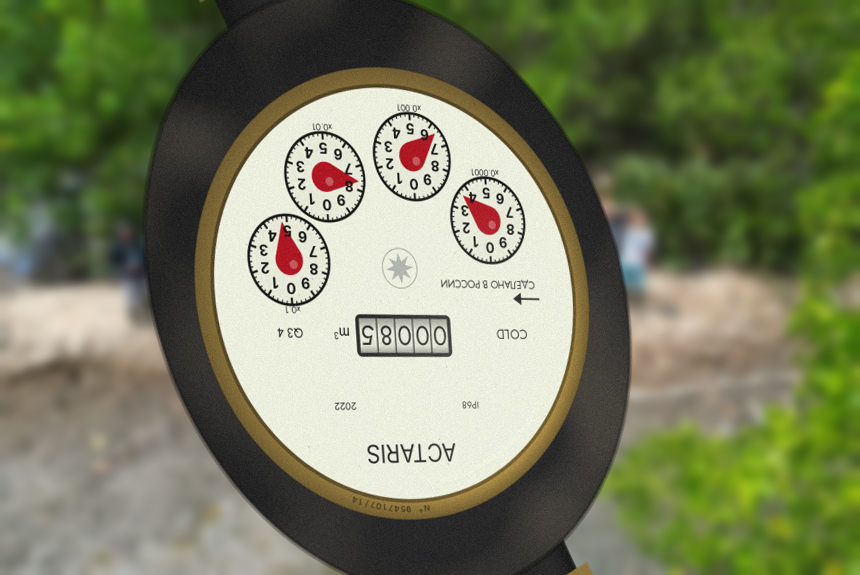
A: 85.4763 m³
